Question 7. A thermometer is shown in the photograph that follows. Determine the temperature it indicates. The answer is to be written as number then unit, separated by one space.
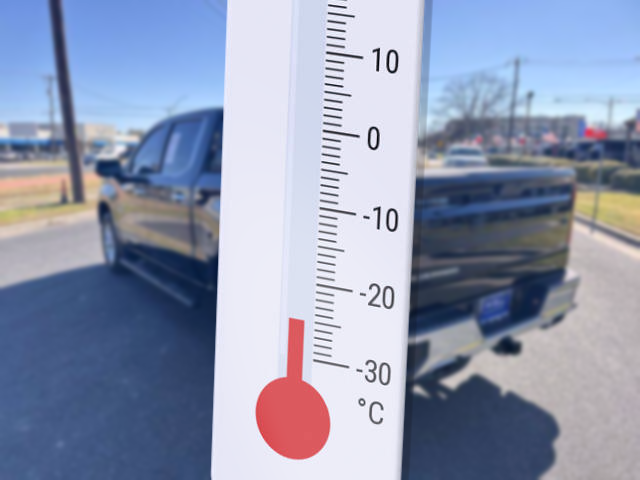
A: -25 °C
